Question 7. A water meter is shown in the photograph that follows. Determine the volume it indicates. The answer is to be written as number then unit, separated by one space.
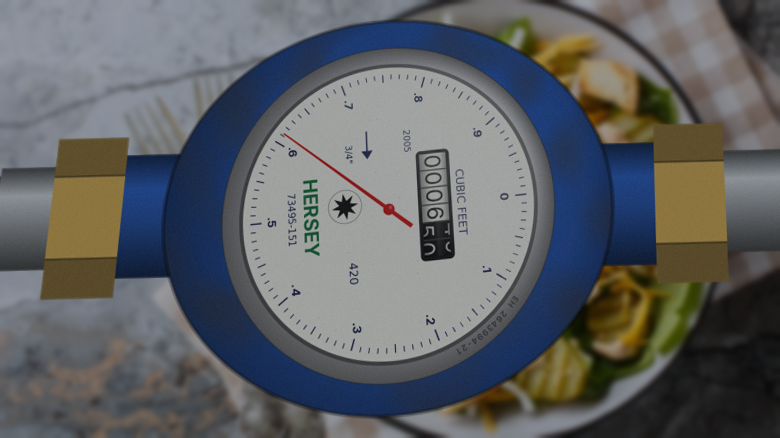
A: 649.61 ft³
